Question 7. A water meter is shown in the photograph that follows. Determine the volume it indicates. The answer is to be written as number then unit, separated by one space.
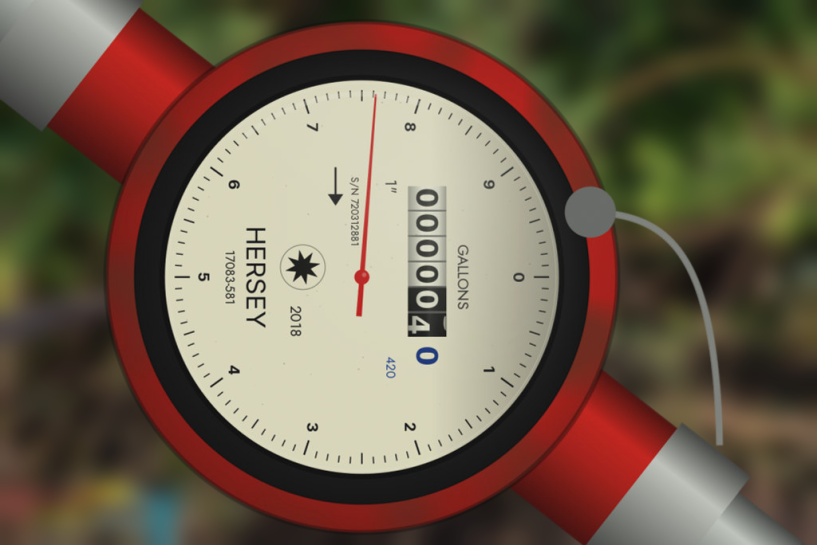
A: 37.6 gal
